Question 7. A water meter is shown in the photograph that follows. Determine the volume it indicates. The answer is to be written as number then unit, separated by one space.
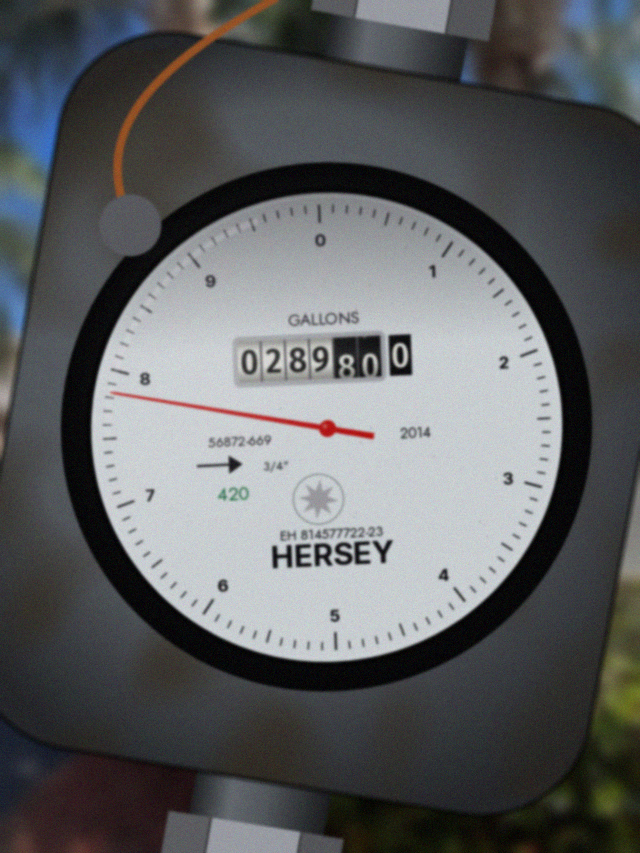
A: 289797.8 gal
